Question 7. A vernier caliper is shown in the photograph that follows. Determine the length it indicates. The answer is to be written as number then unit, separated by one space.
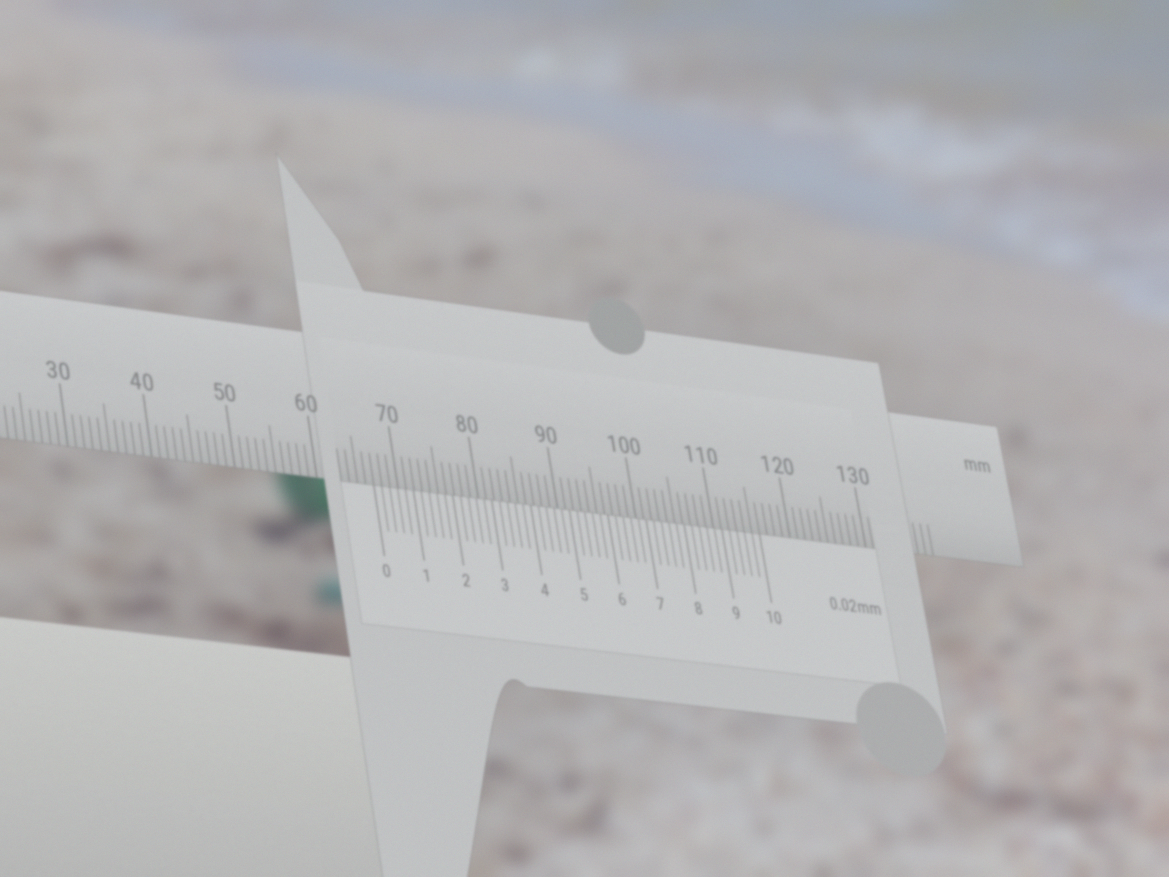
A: 67.0 mm
